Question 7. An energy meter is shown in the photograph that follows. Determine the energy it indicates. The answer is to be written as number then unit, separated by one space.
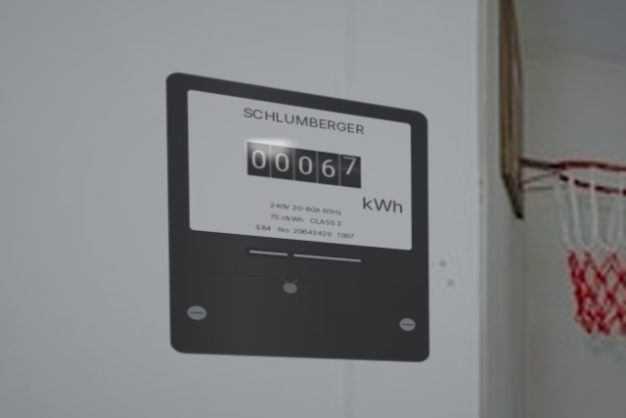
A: 67 kWh
